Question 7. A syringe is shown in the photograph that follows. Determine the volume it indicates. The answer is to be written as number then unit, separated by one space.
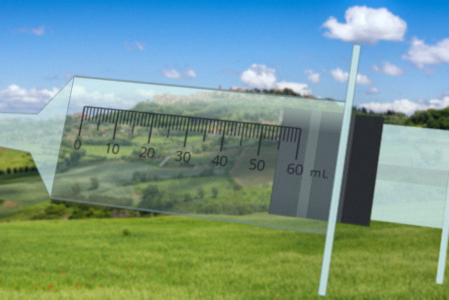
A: 55 mL
